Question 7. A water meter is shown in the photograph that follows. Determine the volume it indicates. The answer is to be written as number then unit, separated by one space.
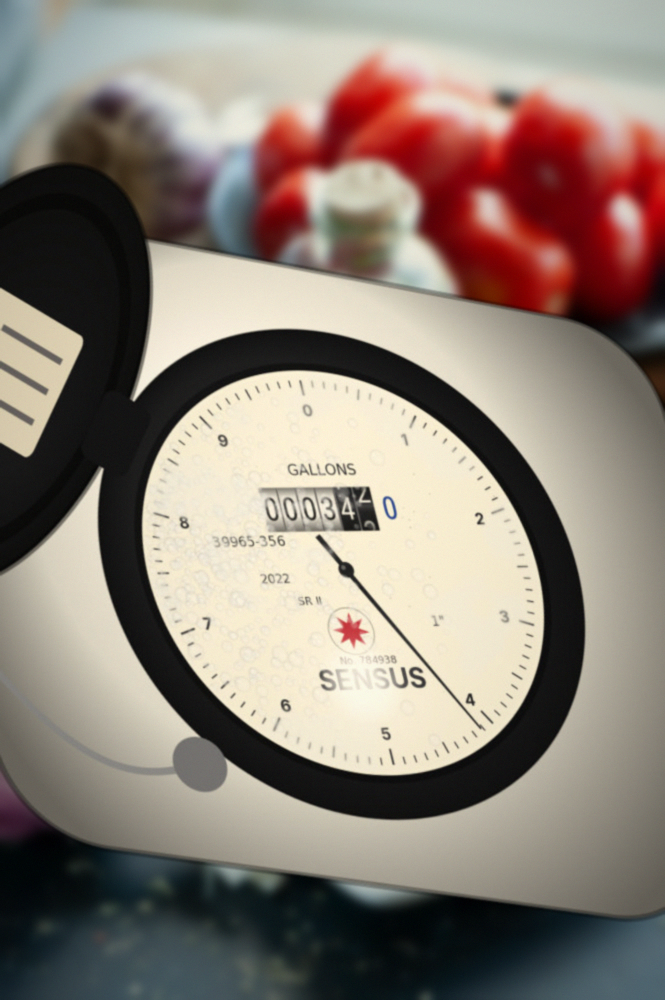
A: 3424.1 gal
